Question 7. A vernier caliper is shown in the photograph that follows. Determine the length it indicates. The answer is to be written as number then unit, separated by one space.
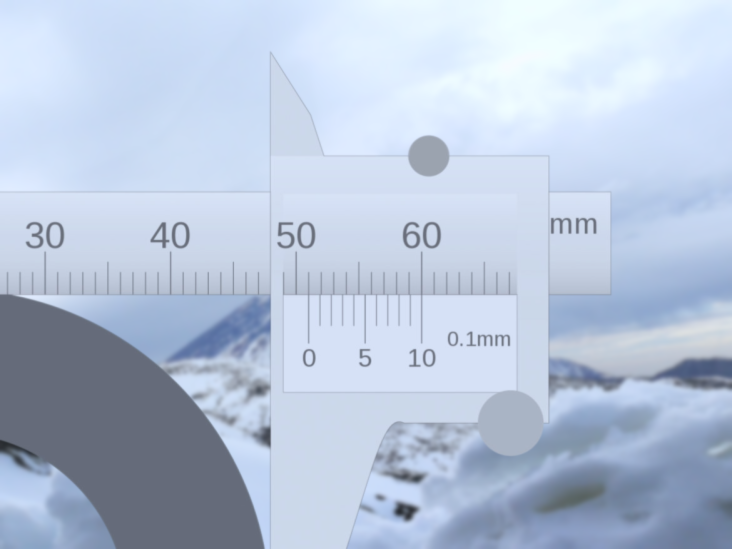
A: 51.0 mm
